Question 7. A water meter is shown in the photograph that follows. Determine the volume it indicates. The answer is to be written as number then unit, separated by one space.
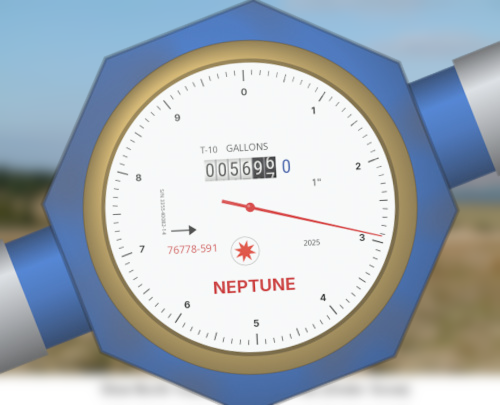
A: 56962.9 gal
